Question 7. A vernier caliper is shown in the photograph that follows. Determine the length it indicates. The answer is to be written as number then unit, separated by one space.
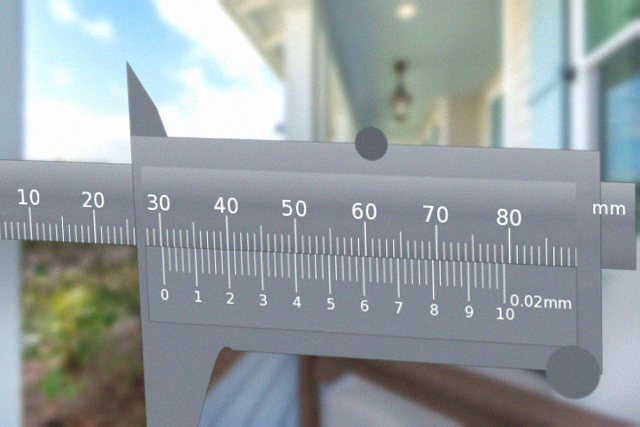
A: 30.2 mm
